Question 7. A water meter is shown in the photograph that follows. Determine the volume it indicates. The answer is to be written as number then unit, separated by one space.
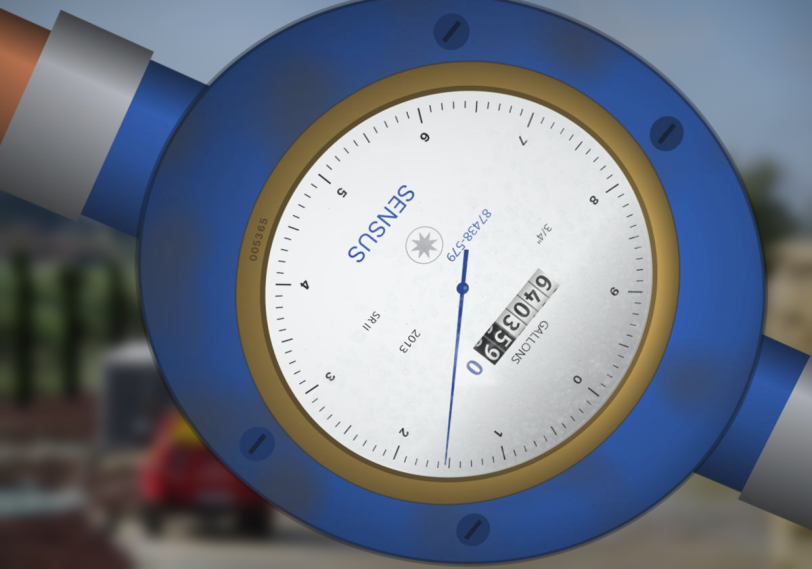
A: 6403591.5 gal
